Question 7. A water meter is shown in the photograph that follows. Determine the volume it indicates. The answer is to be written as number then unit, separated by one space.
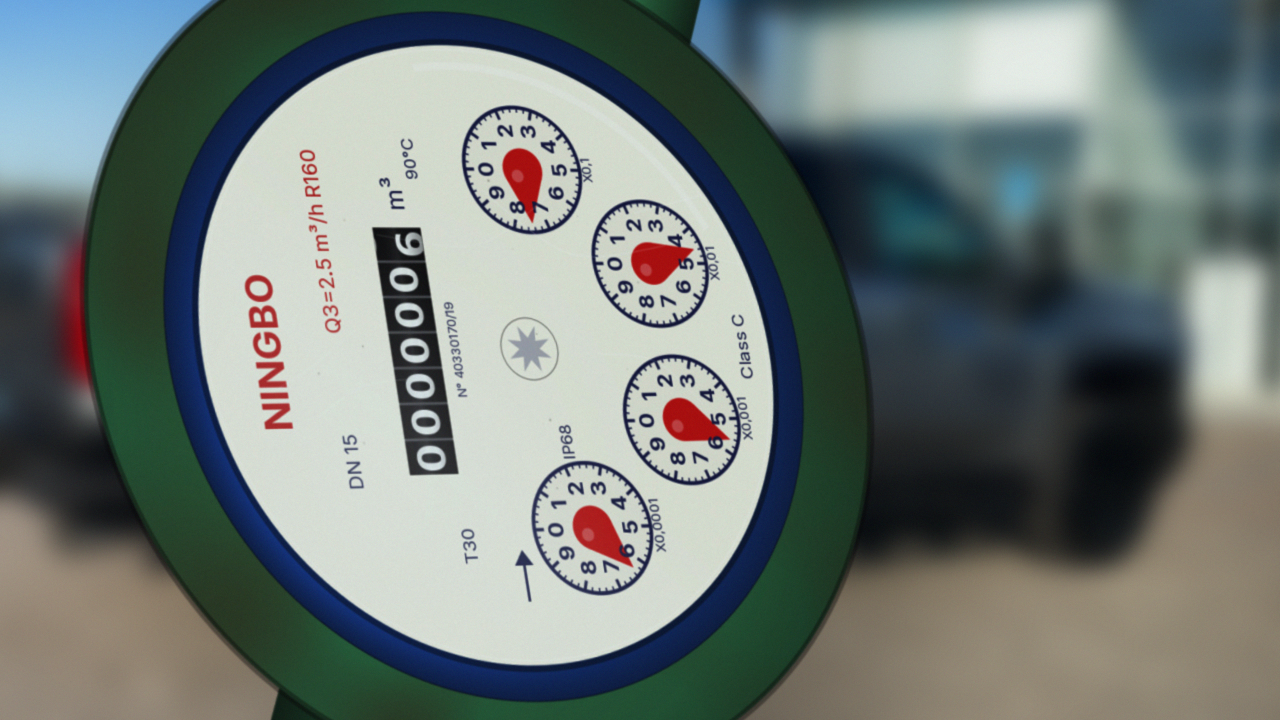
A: 5.7456 m³
